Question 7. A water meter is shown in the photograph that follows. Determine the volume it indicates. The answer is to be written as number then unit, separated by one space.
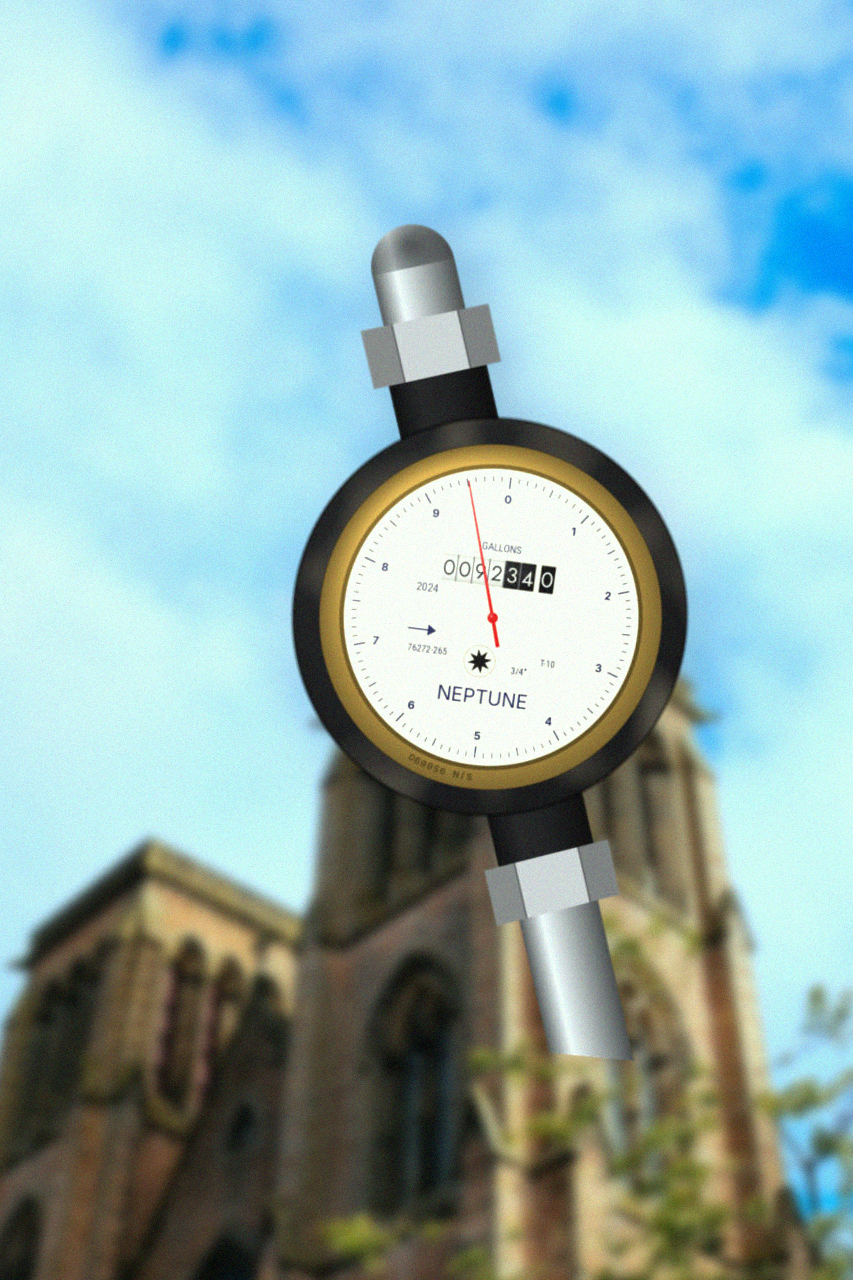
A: 92339.5 gal
